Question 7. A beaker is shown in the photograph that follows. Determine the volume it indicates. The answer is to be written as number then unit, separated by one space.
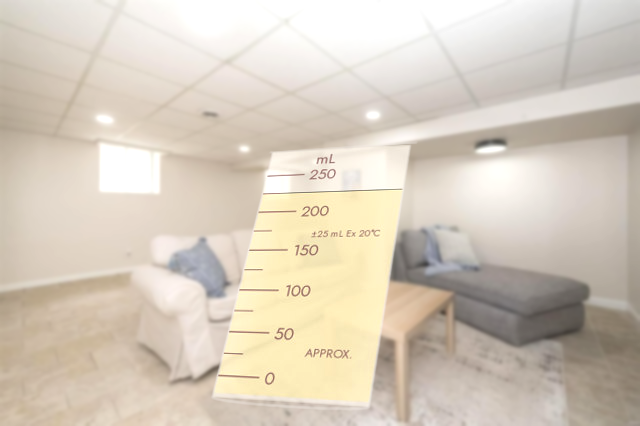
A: 225 mL
